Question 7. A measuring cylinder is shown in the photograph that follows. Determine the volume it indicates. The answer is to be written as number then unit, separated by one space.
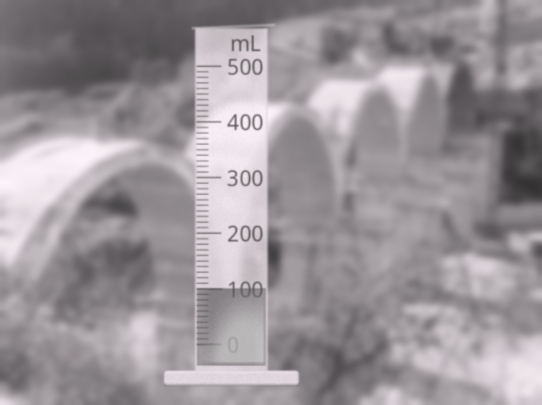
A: 100 mL
